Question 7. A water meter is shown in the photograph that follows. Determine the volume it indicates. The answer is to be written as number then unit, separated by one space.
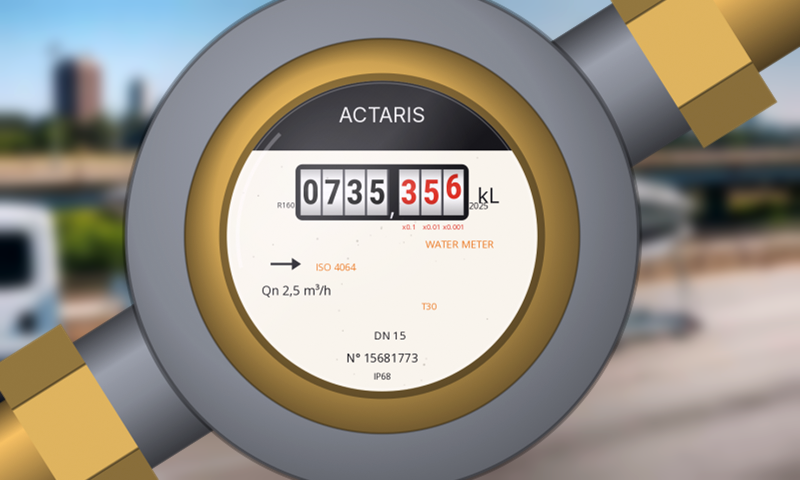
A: 735.356 kL
